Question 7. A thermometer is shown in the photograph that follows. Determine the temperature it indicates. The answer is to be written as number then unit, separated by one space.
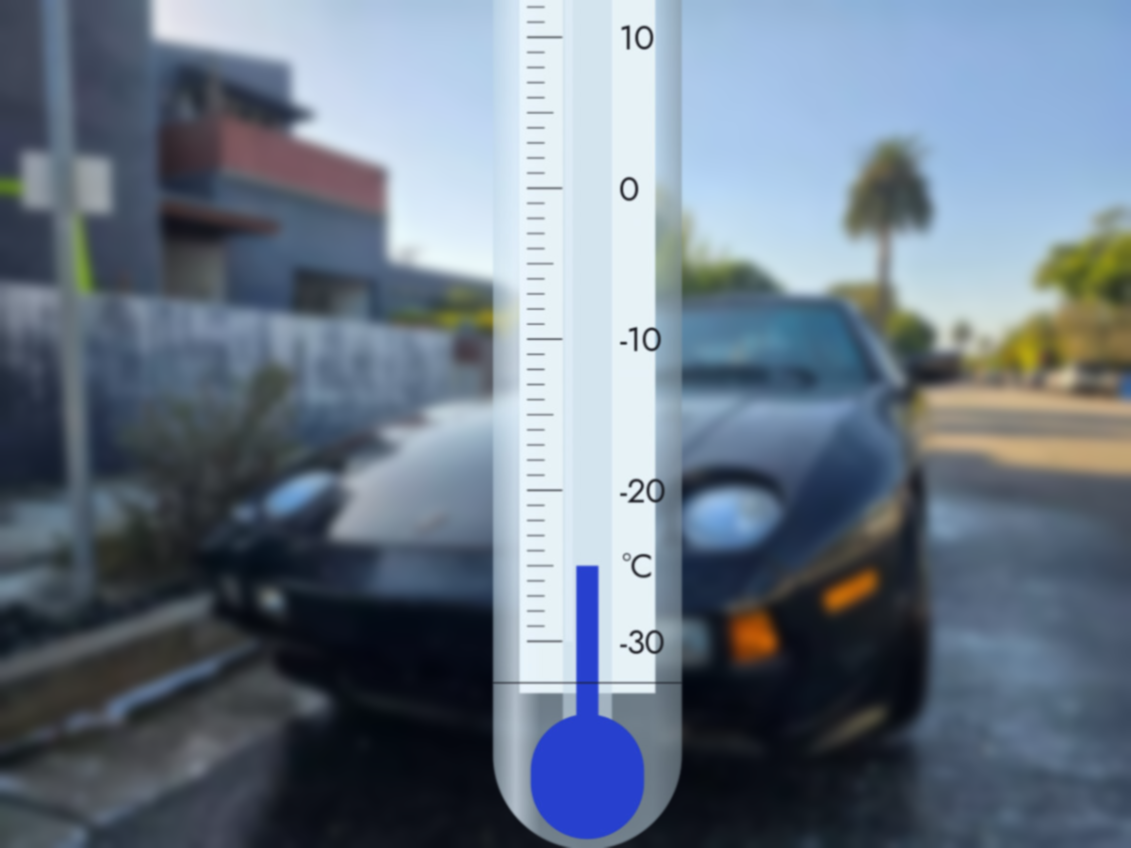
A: -25 °C
